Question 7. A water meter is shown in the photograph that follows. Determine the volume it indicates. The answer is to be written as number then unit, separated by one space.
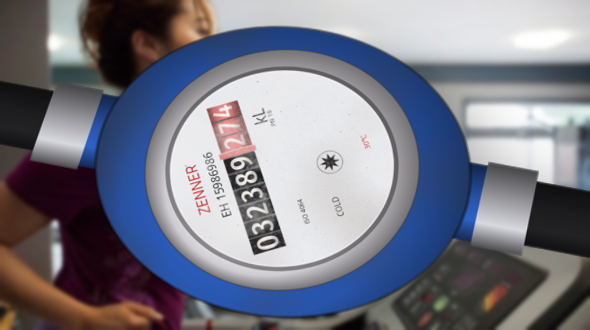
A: 32389.274 kL
